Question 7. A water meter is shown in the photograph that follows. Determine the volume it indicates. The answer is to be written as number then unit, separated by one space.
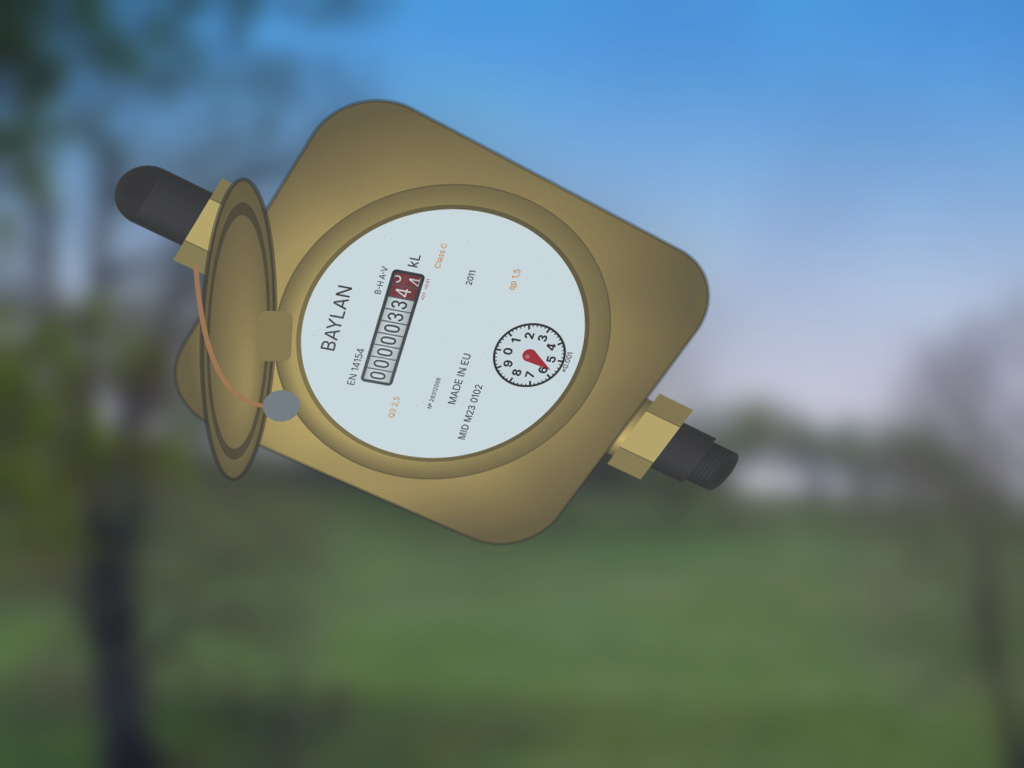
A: 33.435 kL
